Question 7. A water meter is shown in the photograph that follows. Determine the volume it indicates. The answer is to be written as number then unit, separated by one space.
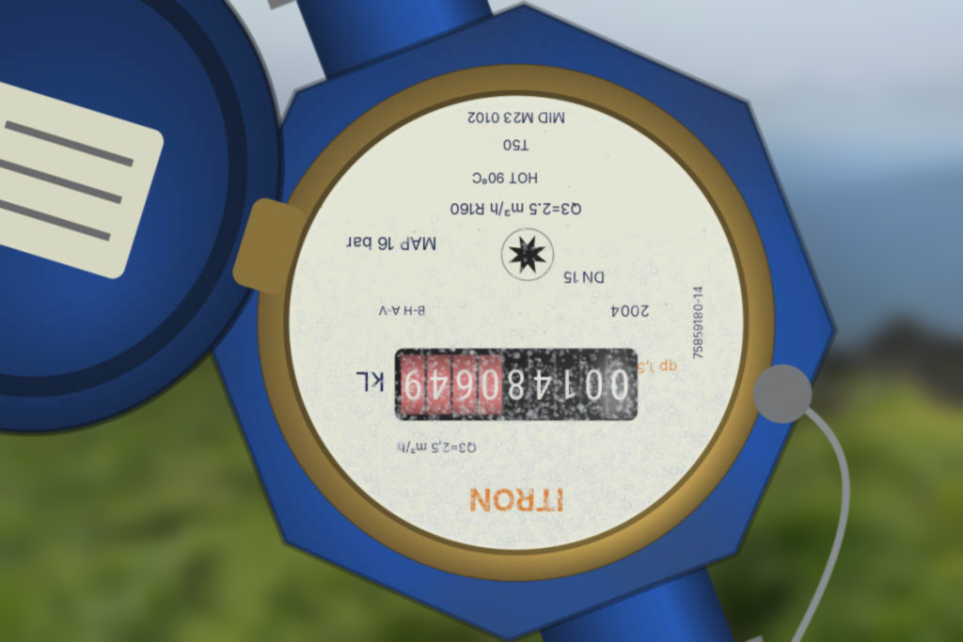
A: 148.0649 kL
